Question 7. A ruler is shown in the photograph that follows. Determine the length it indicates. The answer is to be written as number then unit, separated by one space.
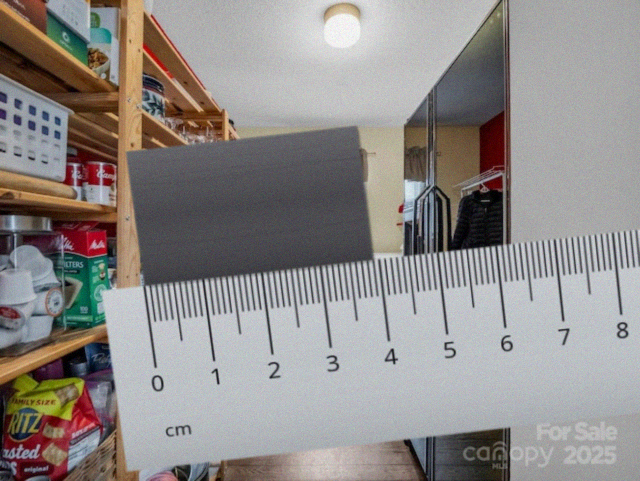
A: 3.9 cm
